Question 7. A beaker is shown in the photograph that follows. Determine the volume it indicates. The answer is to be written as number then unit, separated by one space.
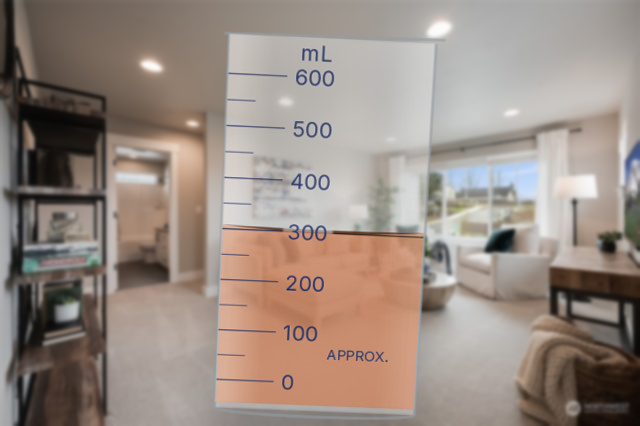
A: 300 mL
